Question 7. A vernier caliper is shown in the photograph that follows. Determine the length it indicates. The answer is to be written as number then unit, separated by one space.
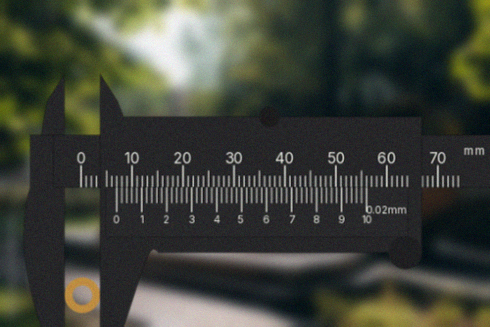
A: 7.0 mm
